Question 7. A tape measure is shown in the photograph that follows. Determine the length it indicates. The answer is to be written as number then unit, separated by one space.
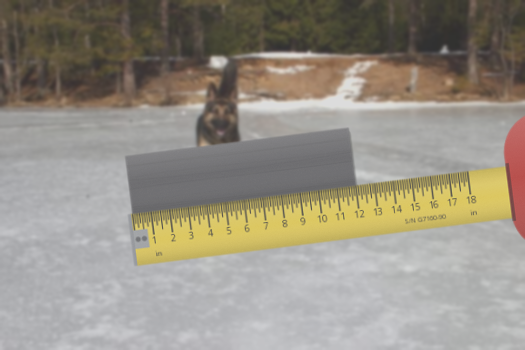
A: 12 in
